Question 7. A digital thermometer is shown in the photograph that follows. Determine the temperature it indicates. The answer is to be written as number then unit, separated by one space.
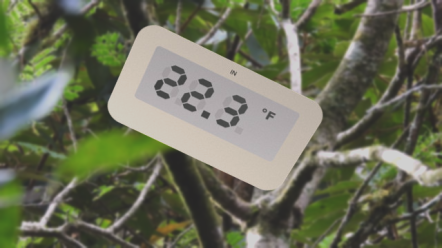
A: 22.3 °F
